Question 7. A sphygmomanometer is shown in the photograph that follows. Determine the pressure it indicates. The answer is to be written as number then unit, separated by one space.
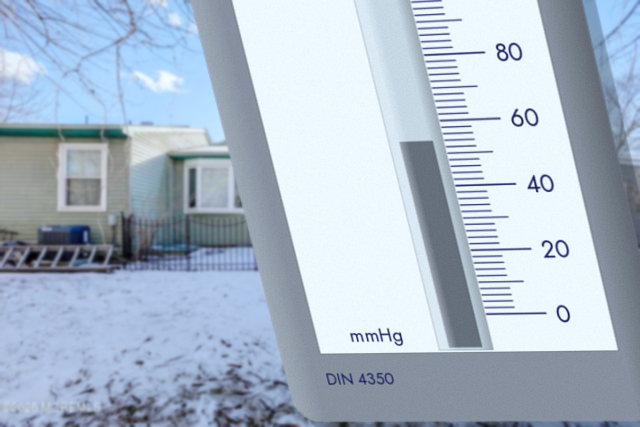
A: 54 mmHg
